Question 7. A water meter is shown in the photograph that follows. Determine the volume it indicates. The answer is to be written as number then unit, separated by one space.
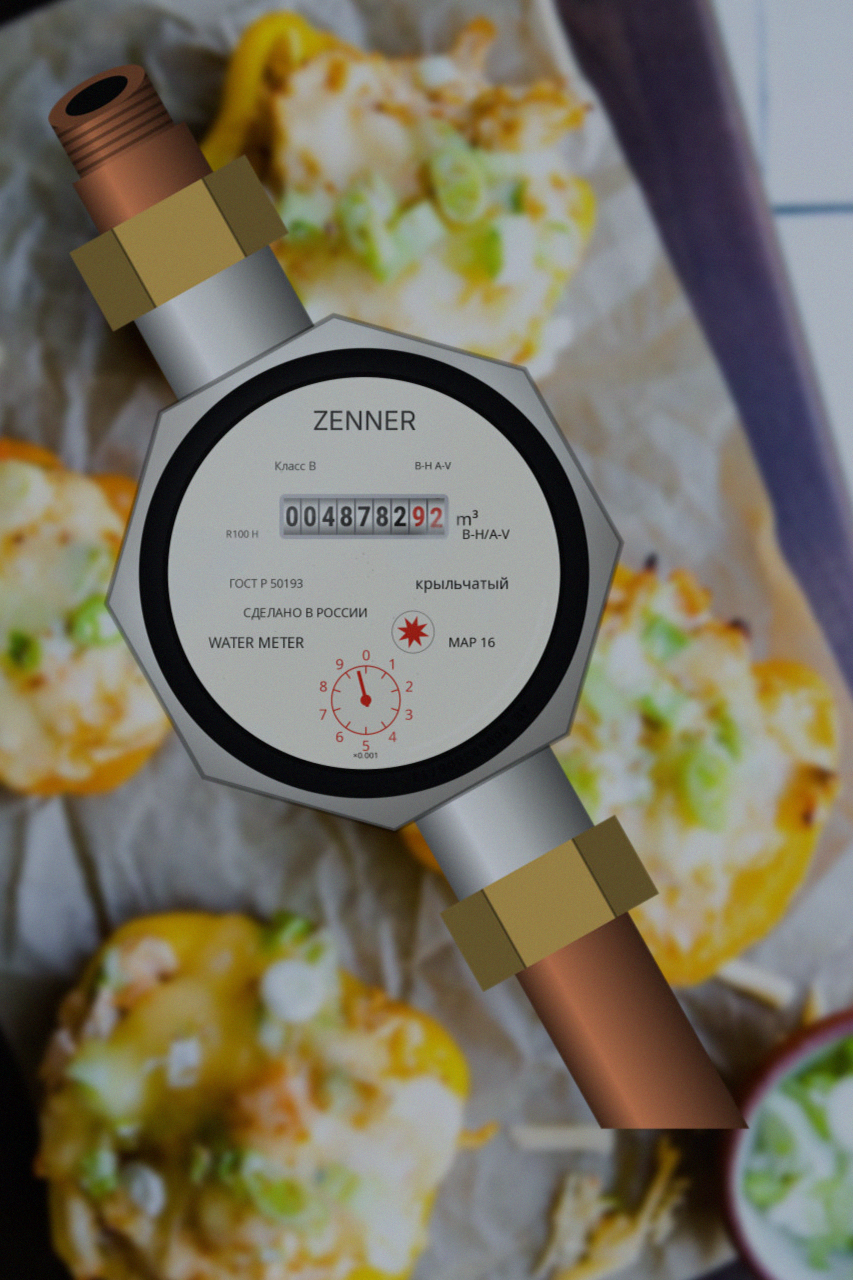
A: 48782.919 m³
